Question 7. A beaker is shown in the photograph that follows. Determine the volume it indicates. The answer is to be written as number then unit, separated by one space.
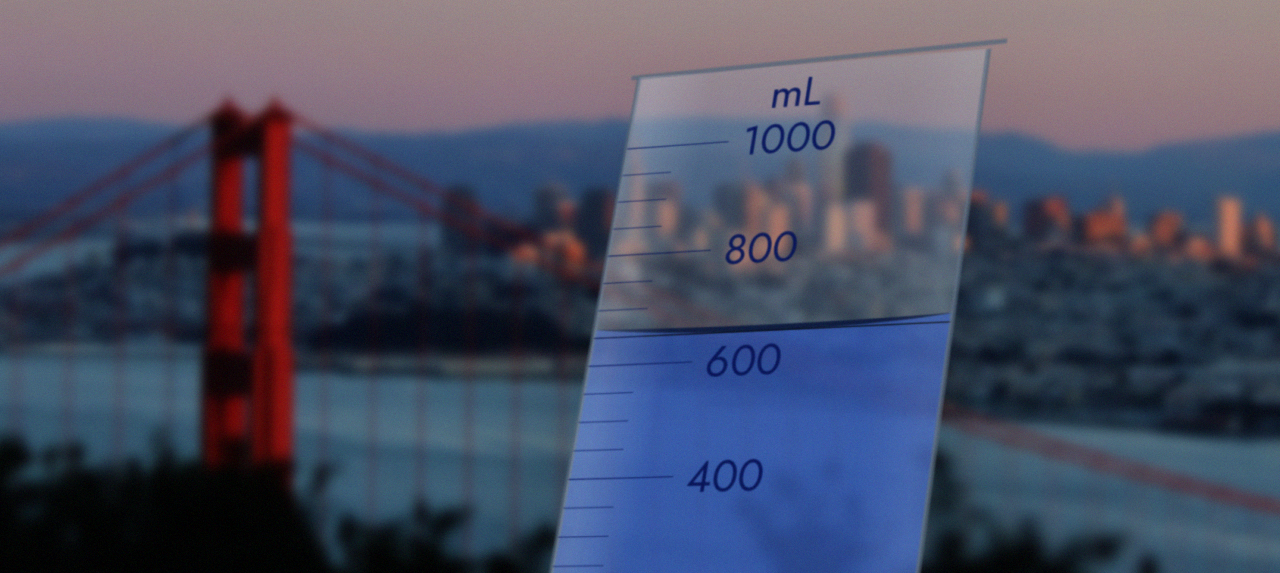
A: 650 mL
